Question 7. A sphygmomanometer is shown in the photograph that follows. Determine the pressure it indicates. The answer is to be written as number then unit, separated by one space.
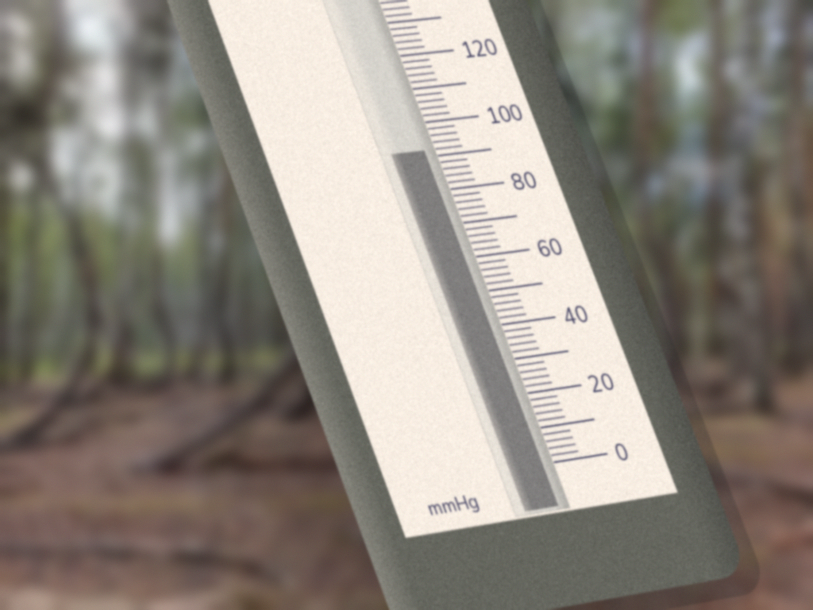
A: 92 mmHg
